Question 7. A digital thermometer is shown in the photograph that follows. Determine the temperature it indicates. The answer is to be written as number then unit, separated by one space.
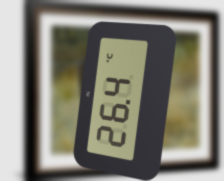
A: 26.4 °C
